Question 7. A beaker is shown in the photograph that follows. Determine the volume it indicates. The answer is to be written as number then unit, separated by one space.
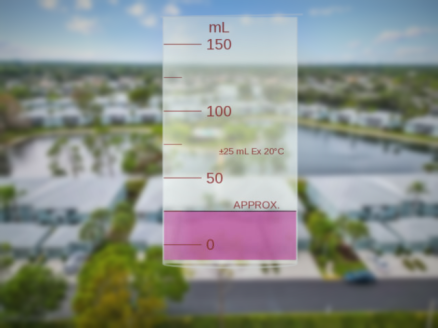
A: 25 mL
